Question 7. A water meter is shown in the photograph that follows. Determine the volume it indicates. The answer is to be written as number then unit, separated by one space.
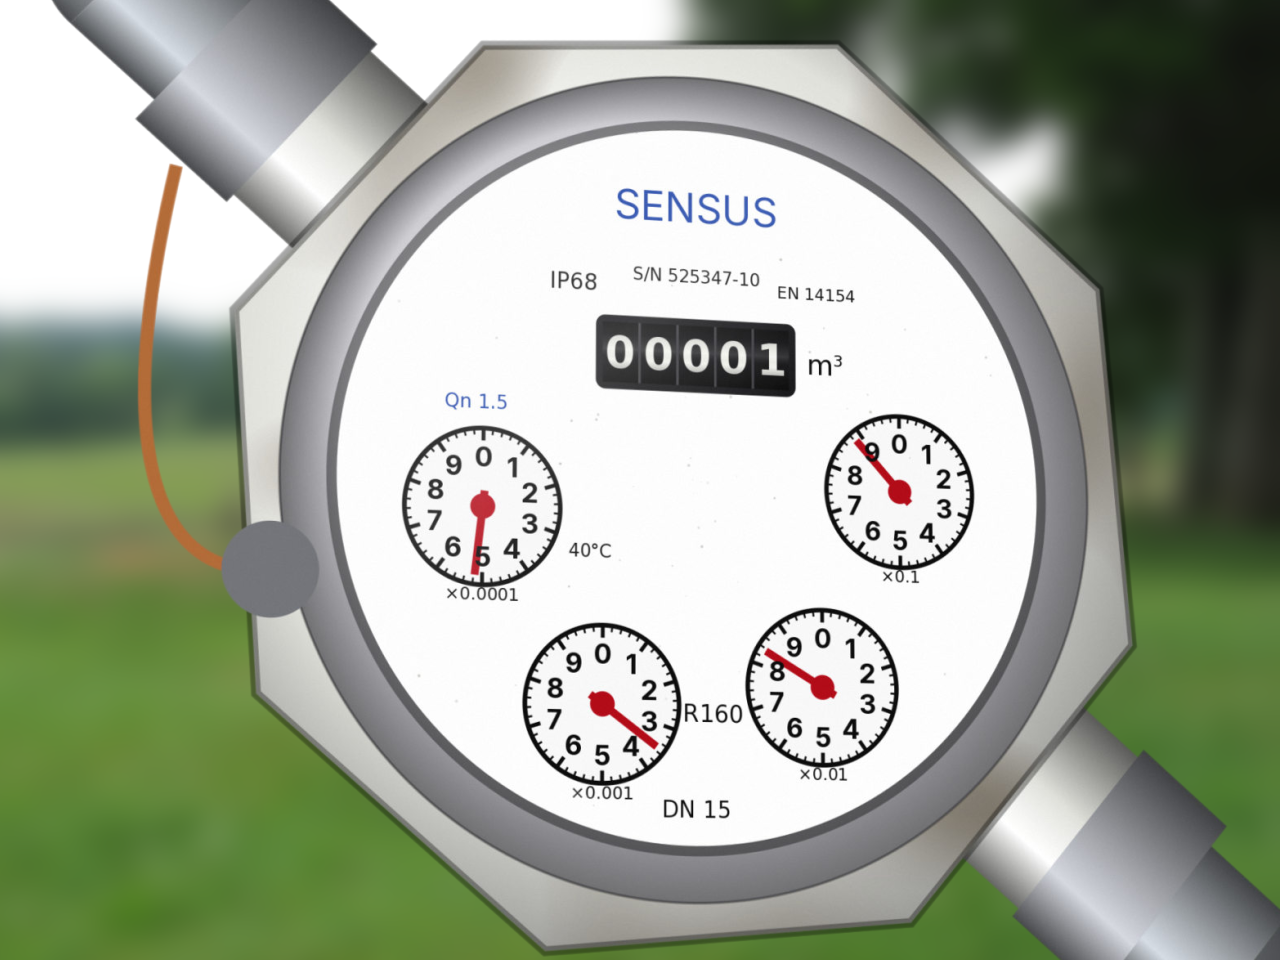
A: 1.8835 m³
